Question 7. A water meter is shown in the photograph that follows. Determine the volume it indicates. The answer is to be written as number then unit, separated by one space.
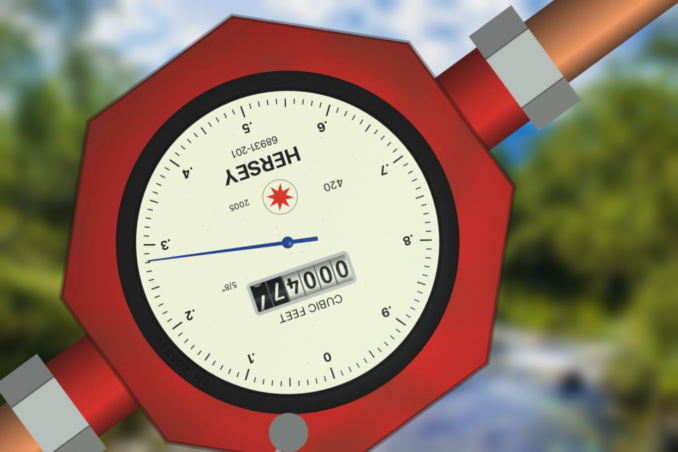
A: 477.28 ft³
